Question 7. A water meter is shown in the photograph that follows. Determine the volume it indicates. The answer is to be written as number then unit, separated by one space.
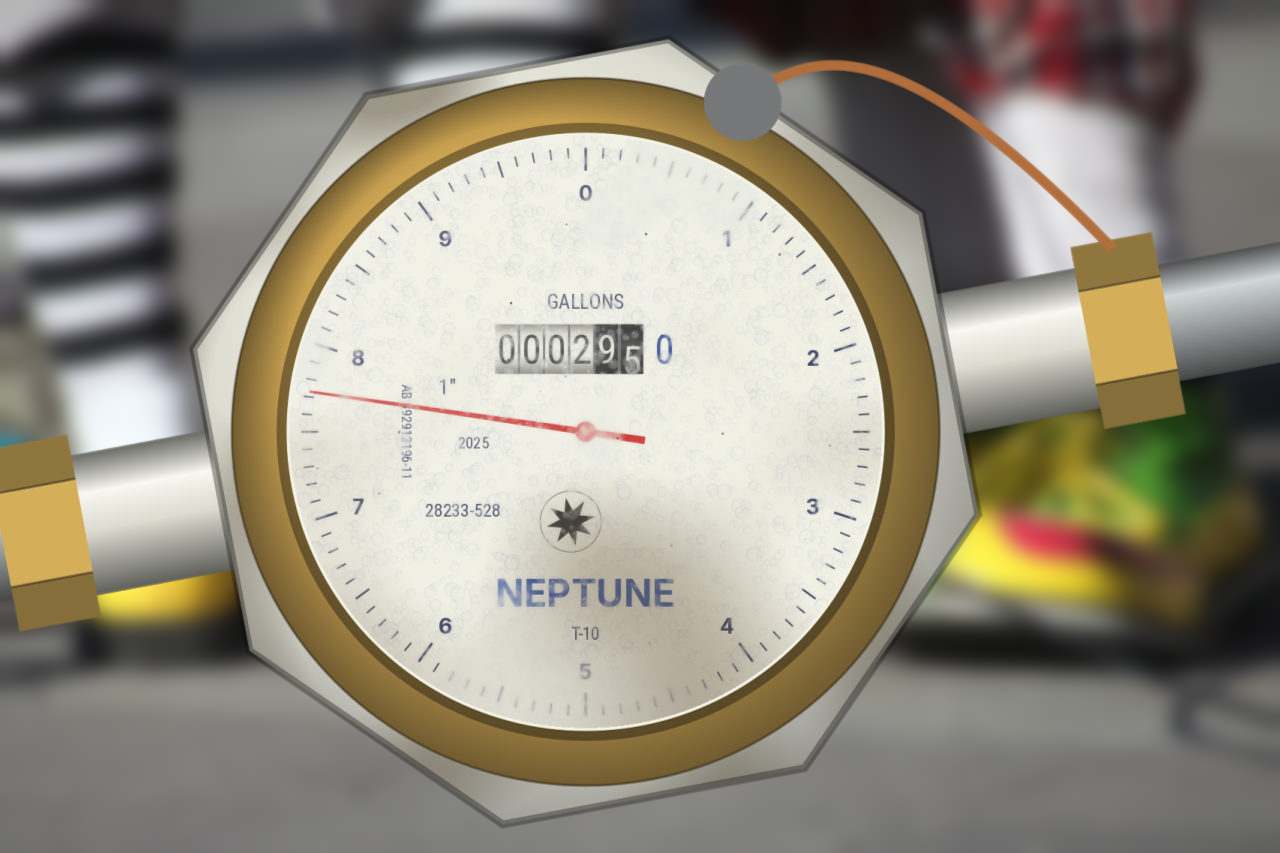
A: 2947.7 gal
